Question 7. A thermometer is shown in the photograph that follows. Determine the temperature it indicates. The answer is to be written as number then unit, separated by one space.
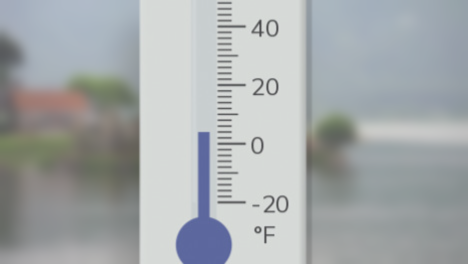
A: 4 °F
